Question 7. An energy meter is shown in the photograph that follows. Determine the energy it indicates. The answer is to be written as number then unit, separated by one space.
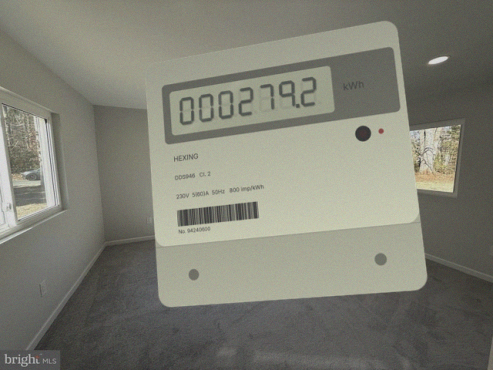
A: 279.2 kWh
